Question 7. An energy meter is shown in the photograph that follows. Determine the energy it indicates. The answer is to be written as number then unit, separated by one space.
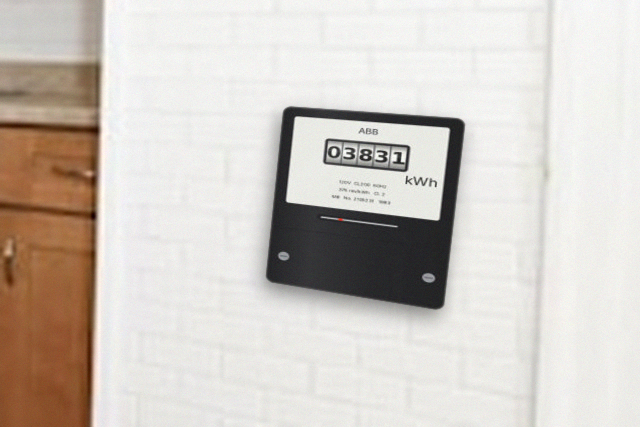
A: 3831 kWh
